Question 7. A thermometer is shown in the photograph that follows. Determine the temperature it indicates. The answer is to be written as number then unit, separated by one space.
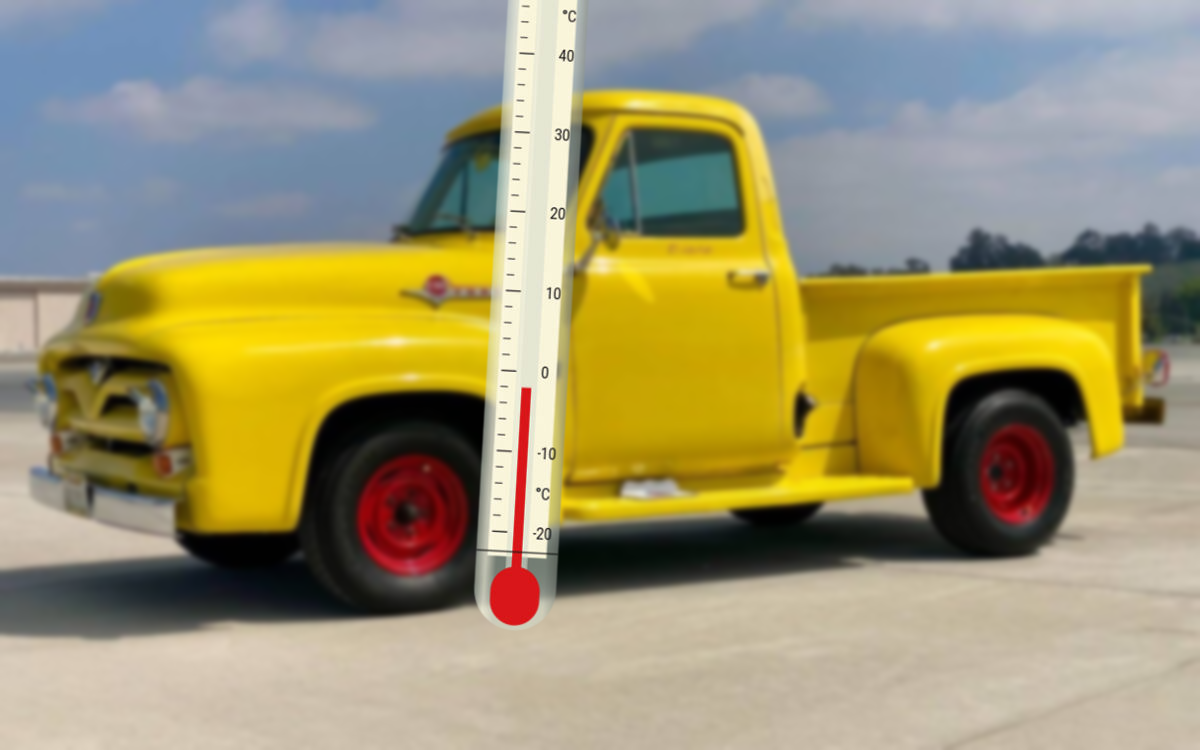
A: -2 °C
